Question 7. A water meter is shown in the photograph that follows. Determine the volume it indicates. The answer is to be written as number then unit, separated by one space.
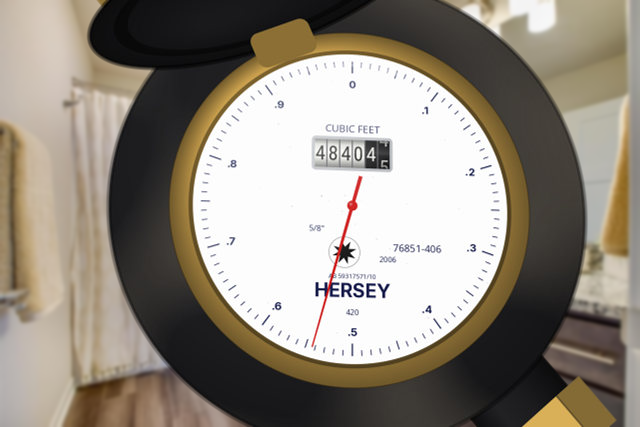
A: 484044.54 ft³
